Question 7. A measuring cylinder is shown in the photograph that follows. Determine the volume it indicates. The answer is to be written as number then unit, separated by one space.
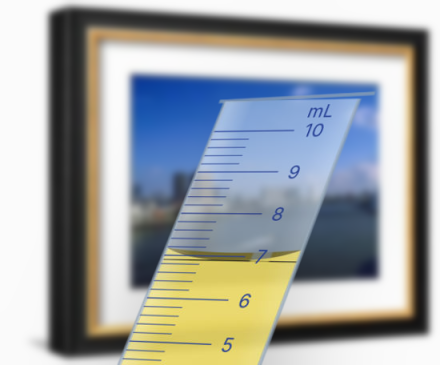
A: 6.9 mL
